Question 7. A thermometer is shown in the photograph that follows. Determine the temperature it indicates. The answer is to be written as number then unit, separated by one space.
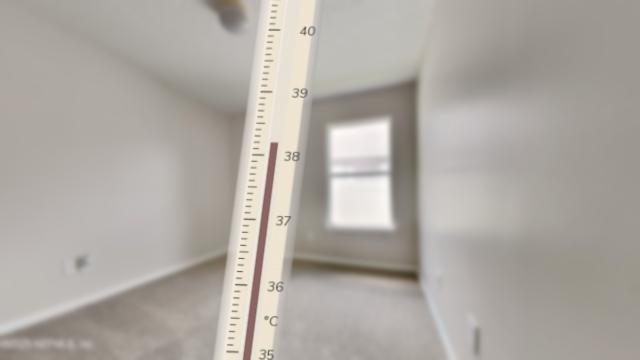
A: 38.2 °C
